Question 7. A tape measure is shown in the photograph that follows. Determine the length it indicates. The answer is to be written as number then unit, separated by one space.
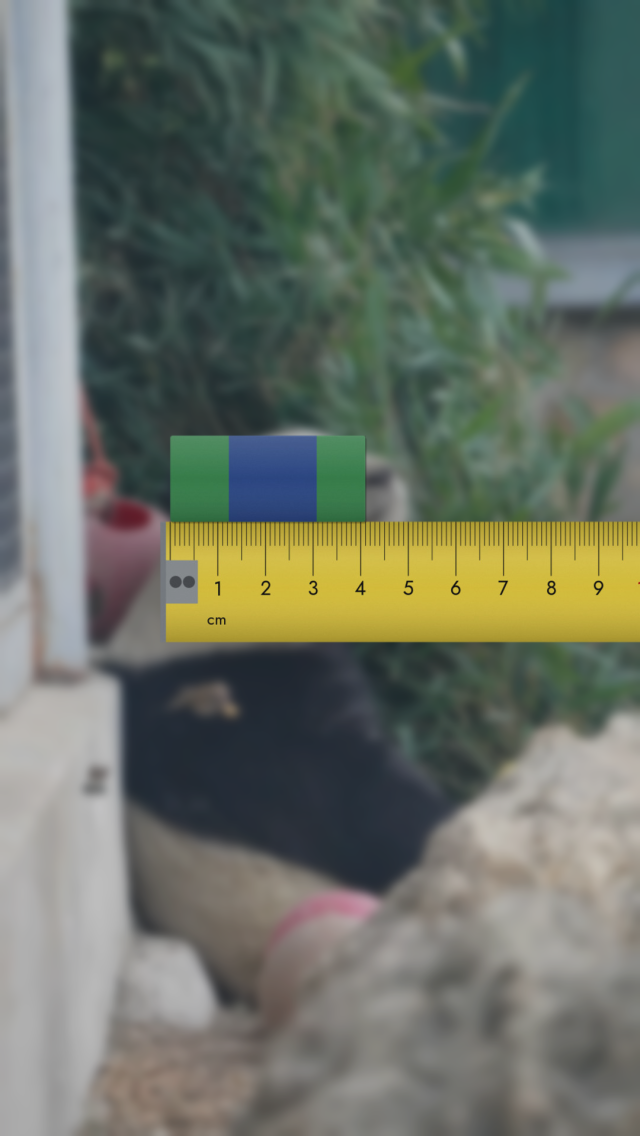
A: 4.1 cm
